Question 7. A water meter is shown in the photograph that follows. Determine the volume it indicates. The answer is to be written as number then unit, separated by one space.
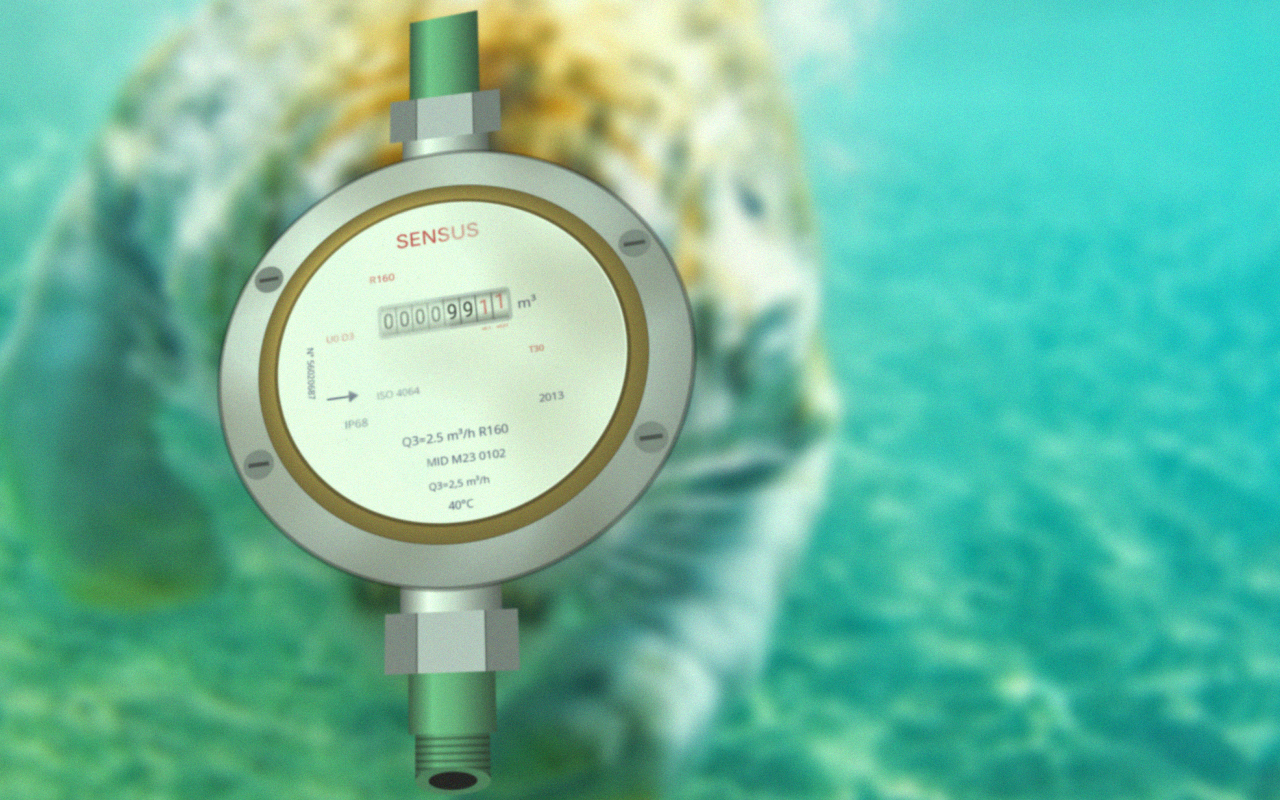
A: 99.11 m³
